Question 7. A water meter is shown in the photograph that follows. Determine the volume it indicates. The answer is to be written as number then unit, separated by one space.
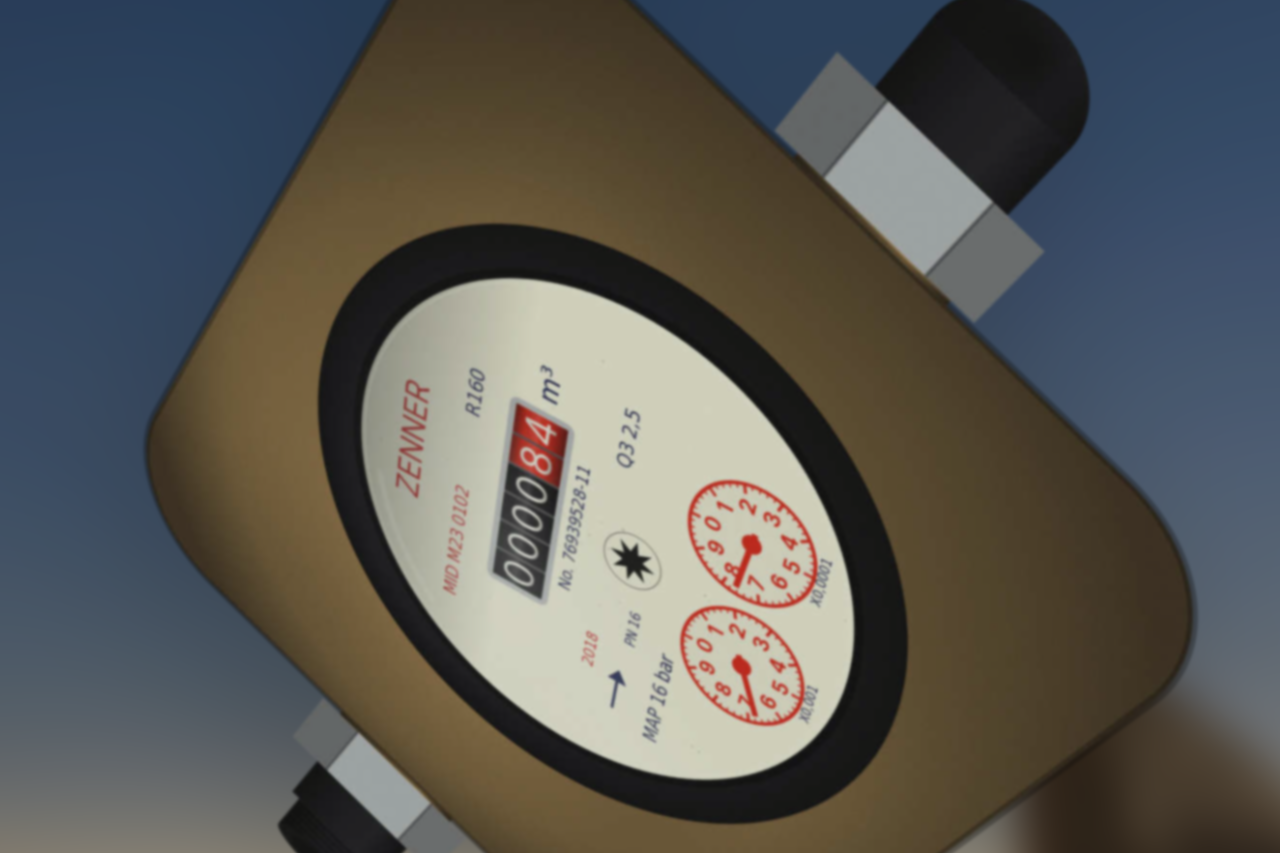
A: 0.8467 m³
